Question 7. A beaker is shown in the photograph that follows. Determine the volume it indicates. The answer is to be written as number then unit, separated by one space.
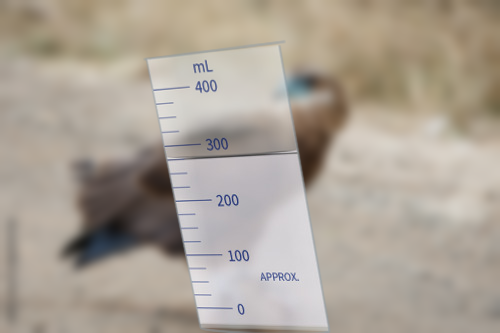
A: 275 mL
